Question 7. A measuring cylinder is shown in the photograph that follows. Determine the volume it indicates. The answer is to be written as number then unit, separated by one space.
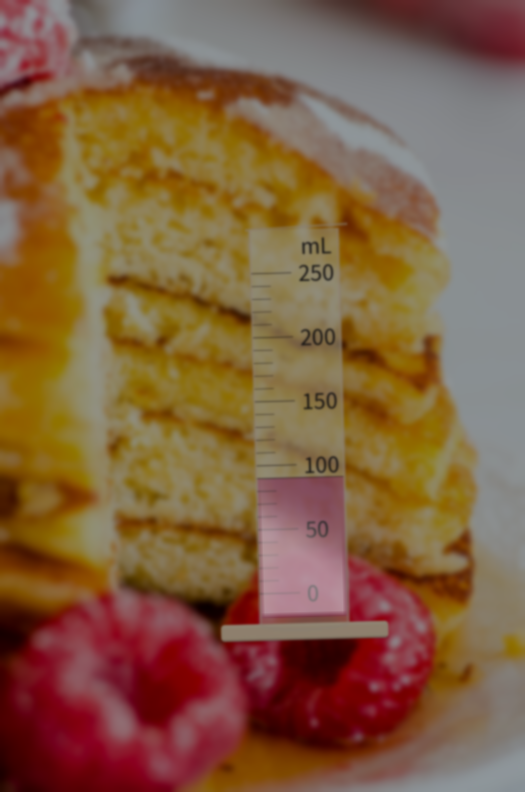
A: 90 mL
